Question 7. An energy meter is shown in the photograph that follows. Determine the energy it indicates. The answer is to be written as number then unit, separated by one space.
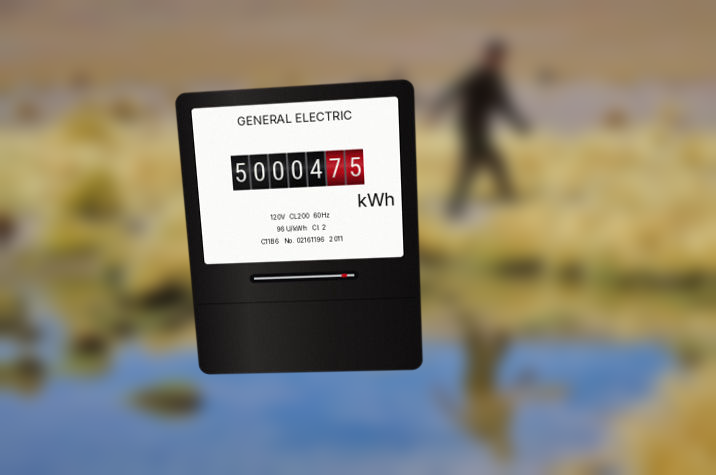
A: 50004.75 kWh
